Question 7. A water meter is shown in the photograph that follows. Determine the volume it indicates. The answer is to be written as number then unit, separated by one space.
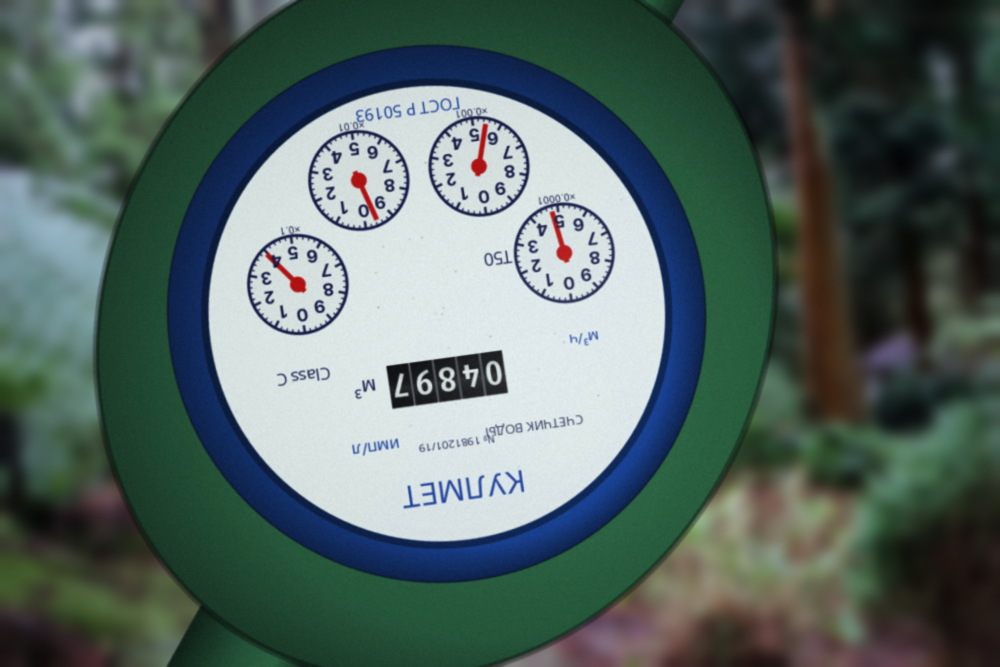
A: 4897.3954 m³
